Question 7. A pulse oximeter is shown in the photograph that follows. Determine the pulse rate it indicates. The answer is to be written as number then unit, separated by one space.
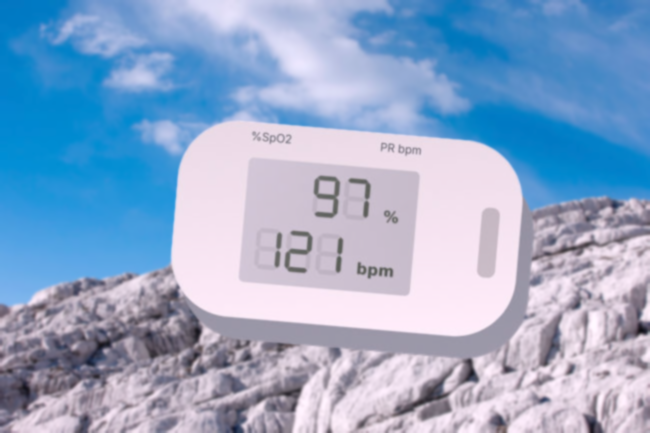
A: 121 bpm
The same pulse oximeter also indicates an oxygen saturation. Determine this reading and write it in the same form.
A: 97 %
